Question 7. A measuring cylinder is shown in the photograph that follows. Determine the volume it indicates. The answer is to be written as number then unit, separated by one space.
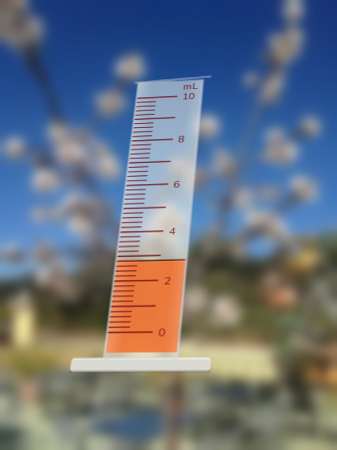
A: 2.8 mL
